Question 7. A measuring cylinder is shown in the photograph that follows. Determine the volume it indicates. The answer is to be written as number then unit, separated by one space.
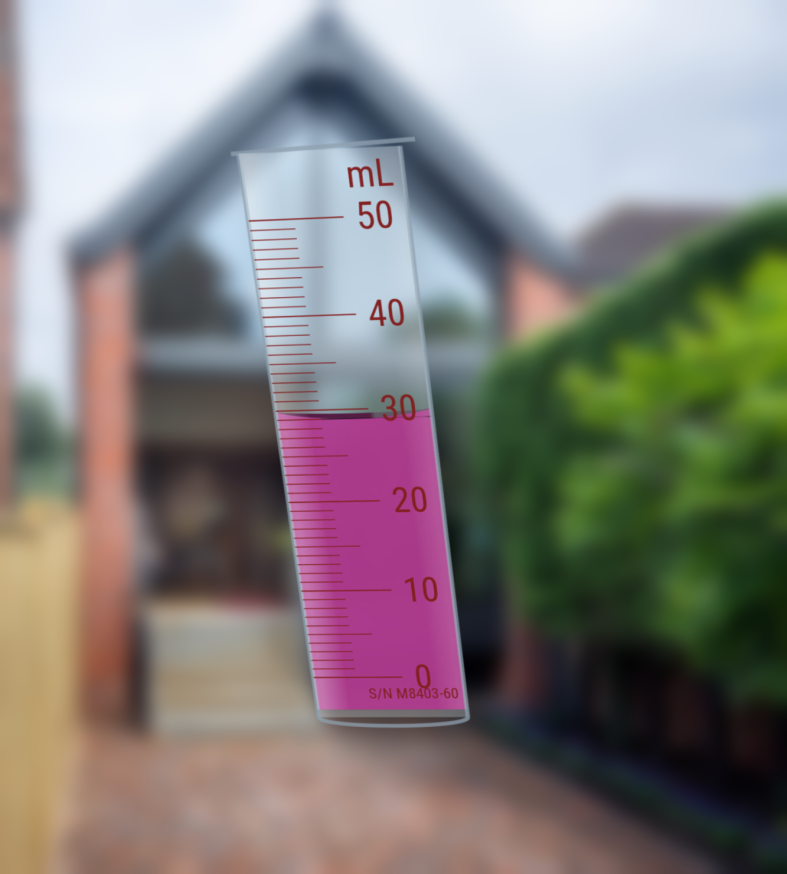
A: 29 mL
